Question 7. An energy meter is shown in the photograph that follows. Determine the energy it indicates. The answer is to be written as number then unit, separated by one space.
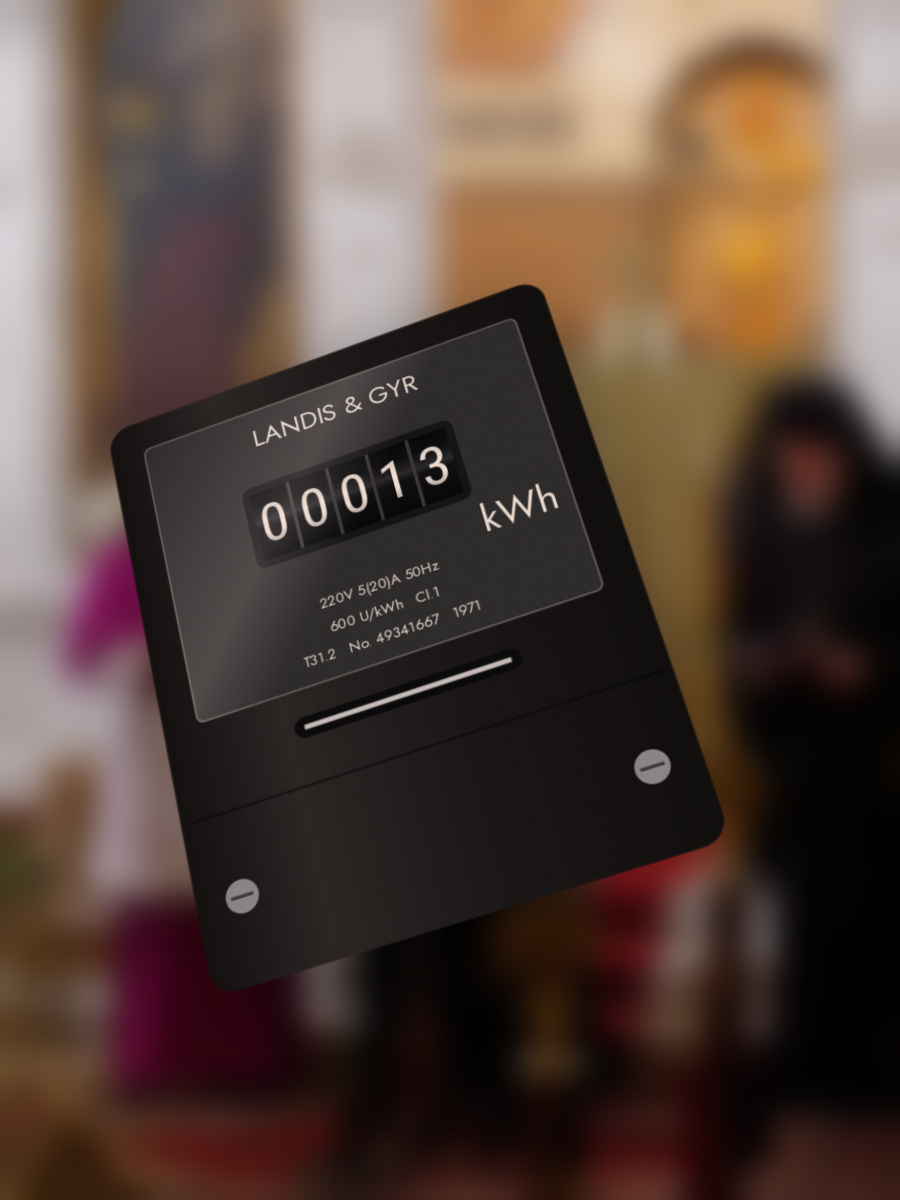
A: 13 kWh
